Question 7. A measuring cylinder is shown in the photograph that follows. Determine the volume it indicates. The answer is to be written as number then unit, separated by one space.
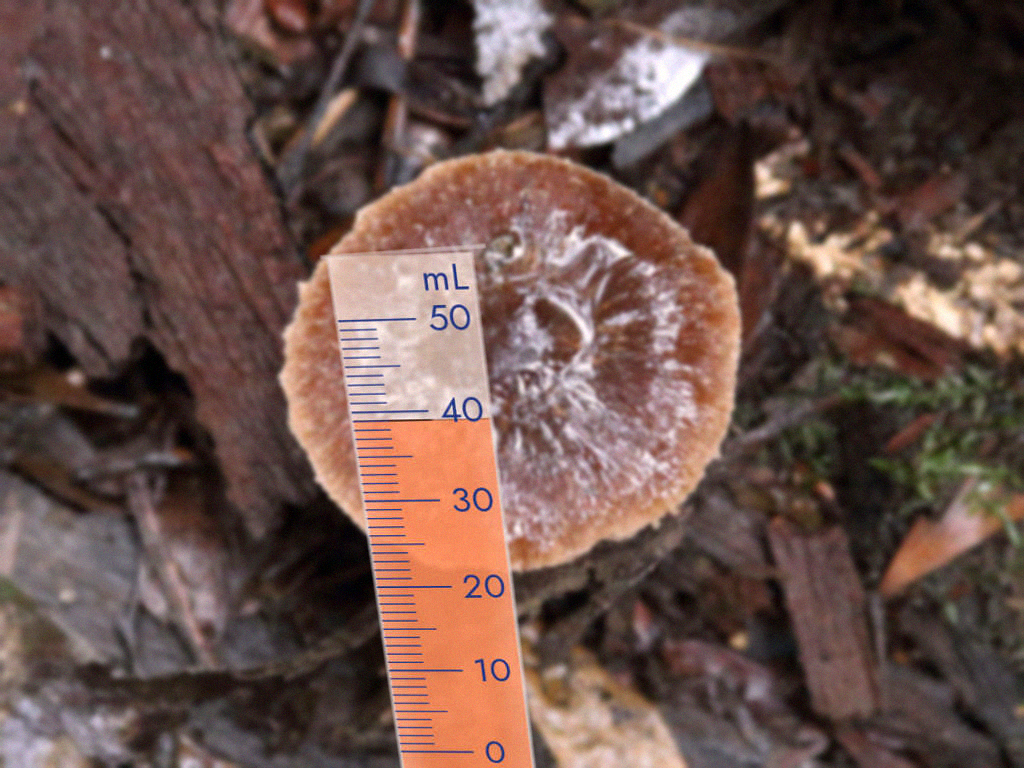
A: 39 mL
